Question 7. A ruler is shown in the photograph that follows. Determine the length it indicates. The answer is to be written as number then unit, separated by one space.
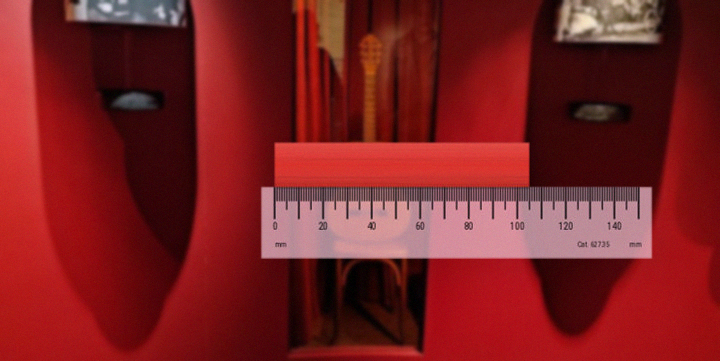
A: 105 mm
